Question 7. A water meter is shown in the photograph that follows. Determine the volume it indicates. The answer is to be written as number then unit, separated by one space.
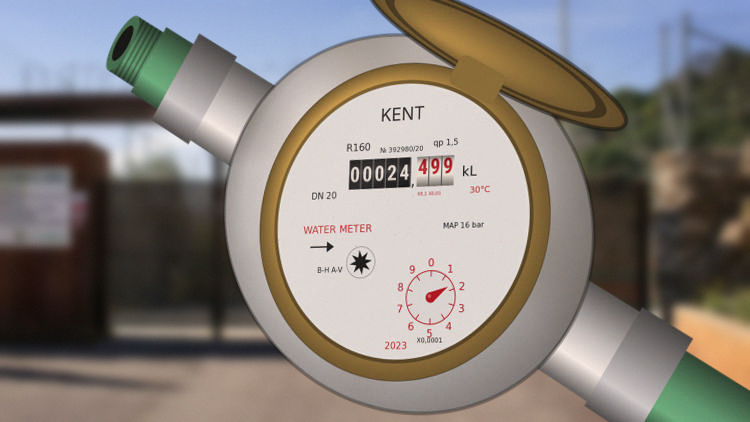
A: 24.4991 kL
